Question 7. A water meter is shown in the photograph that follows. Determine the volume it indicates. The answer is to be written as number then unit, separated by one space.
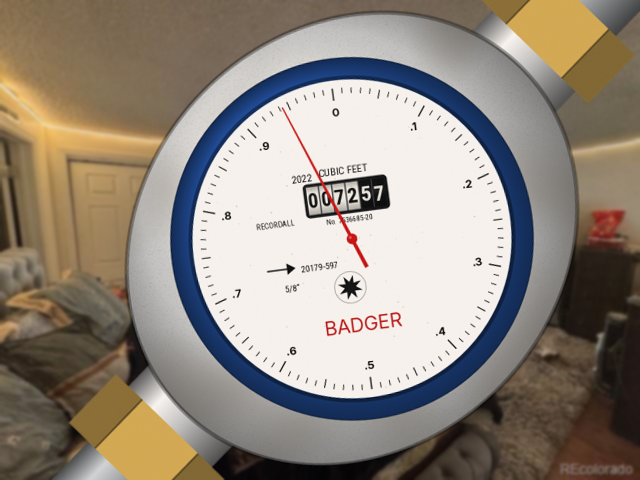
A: 7256.94 ft³
